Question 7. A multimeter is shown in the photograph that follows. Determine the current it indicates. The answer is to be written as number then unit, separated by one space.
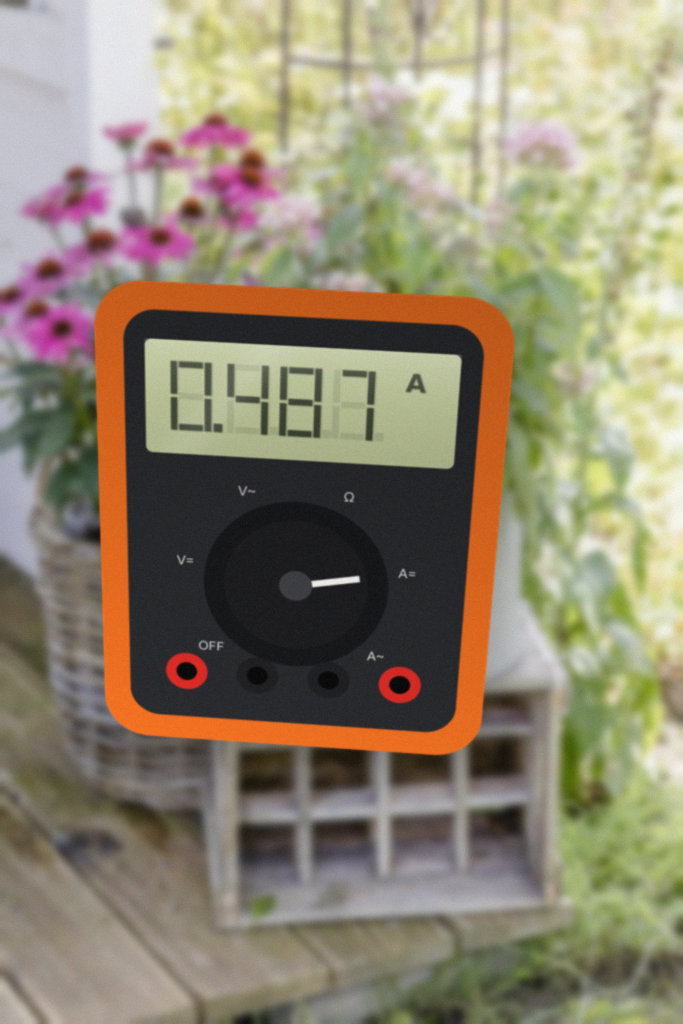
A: 0.487 A
